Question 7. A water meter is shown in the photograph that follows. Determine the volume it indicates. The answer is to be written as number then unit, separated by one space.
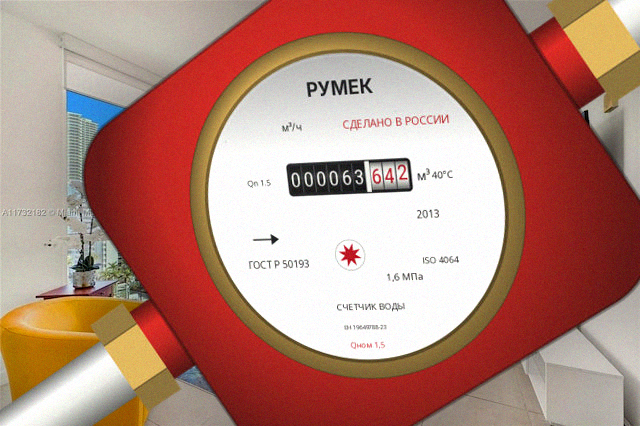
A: 63.642 m³
